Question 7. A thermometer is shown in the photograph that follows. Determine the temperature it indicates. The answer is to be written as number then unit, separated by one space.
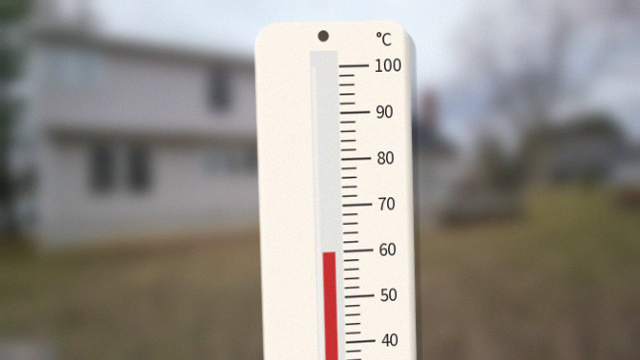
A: 60 °C
